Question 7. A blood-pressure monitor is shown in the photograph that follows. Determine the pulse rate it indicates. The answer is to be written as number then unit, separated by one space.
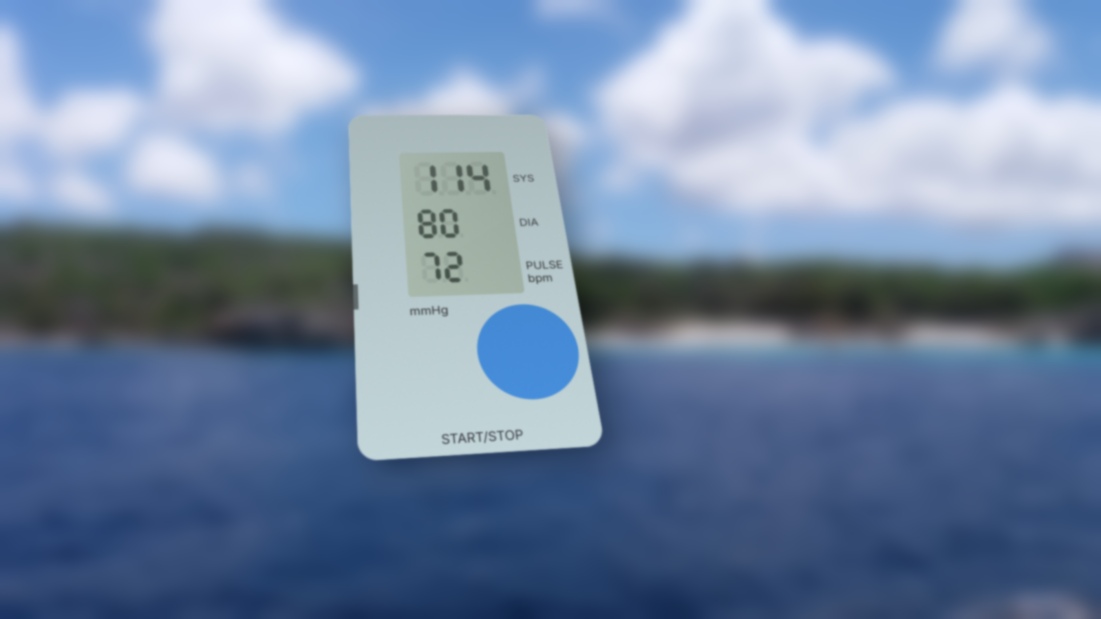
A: 72 bpm
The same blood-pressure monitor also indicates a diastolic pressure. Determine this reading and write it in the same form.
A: 80 mmHg
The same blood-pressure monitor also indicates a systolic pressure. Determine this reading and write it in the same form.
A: 114 mmHg
